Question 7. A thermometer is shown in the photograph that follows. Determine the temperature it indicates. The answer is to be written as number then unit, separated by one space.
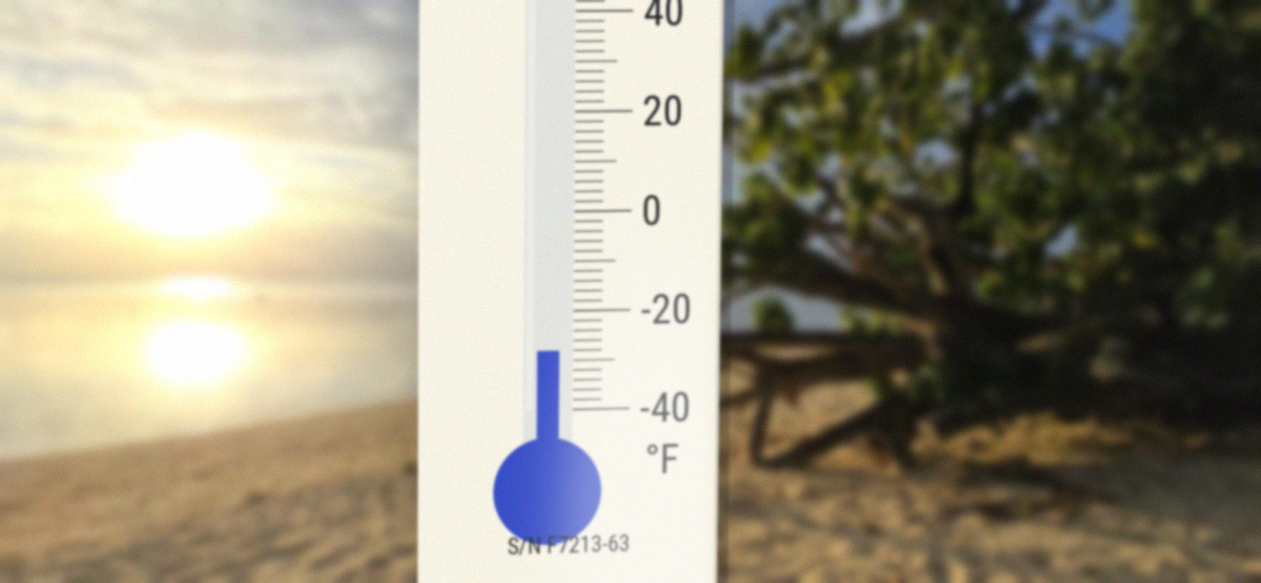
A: -28 °F
